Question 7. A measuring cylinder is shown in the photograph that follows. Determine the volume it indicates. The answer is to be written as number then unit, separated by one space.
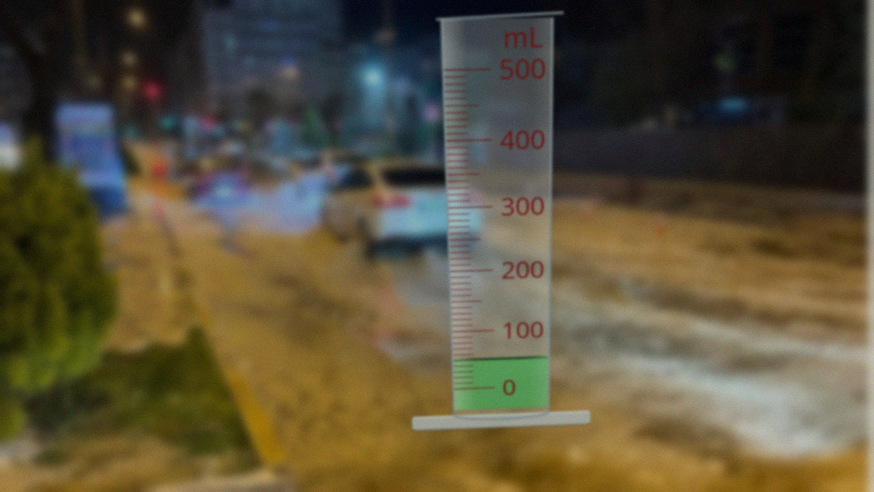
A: 50 mL
